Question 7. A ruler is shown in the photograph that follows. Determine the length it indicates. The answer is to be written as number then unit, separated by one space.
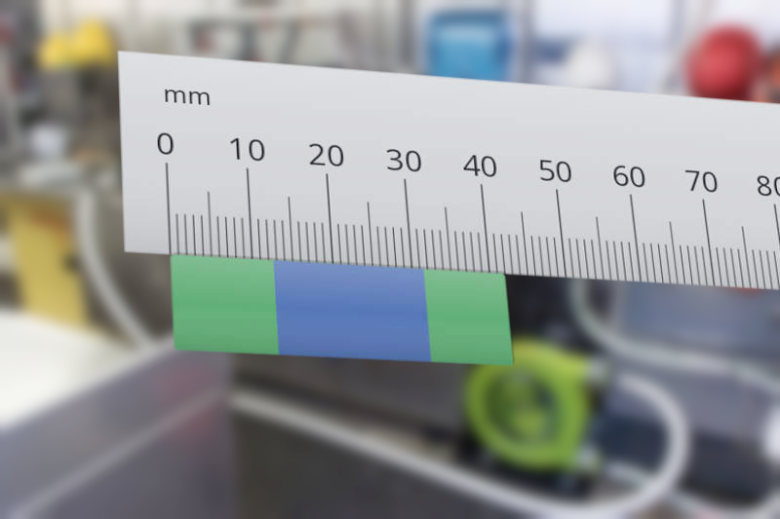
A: 42 mm
